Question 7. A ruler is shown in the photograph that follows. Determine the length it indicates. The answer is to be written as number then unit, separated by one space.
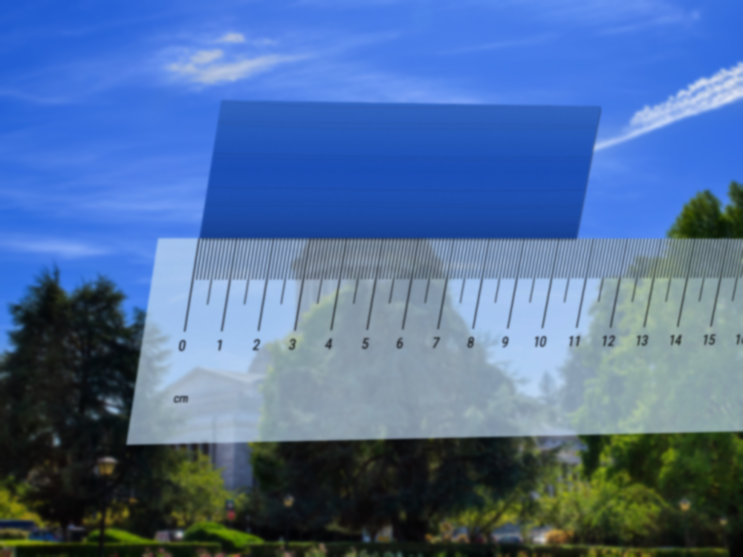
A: 10.5 cm
